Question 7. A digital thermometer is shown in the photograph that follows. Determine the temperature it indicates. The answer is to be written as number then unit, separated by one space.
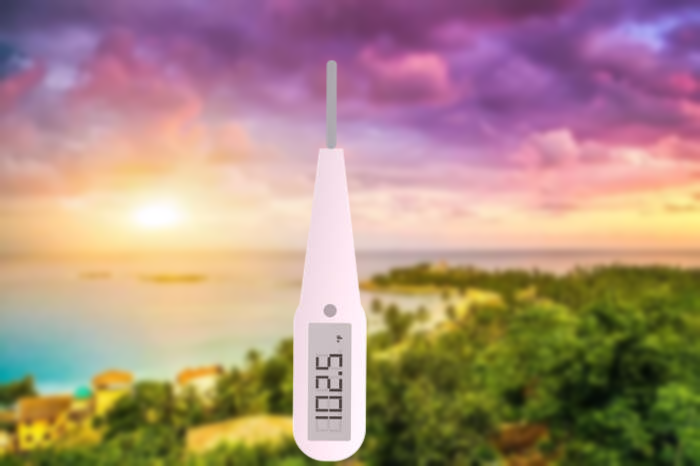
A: 102.5 °F
